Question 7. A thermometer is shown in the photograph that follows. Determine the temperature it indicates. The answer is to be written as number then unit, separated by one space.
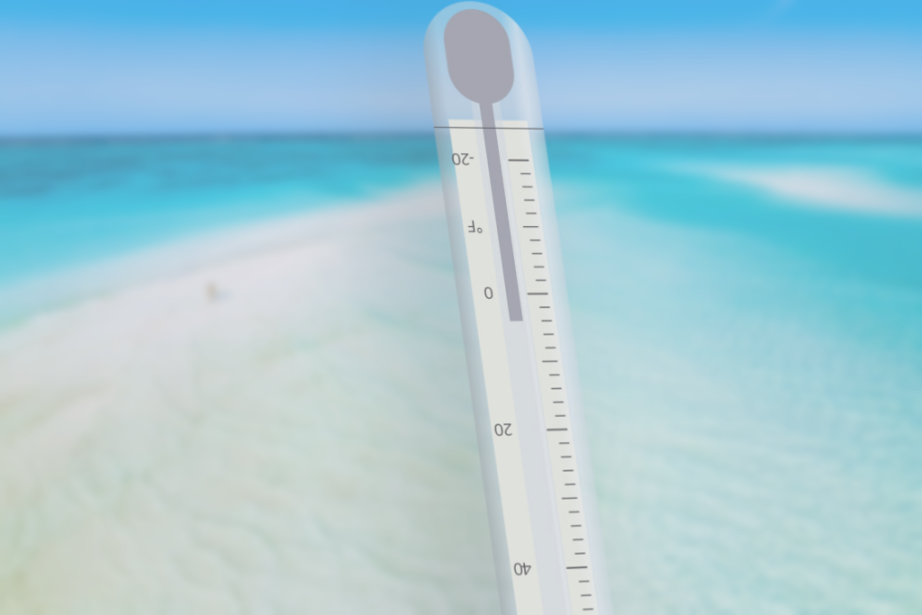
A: 4 °F
